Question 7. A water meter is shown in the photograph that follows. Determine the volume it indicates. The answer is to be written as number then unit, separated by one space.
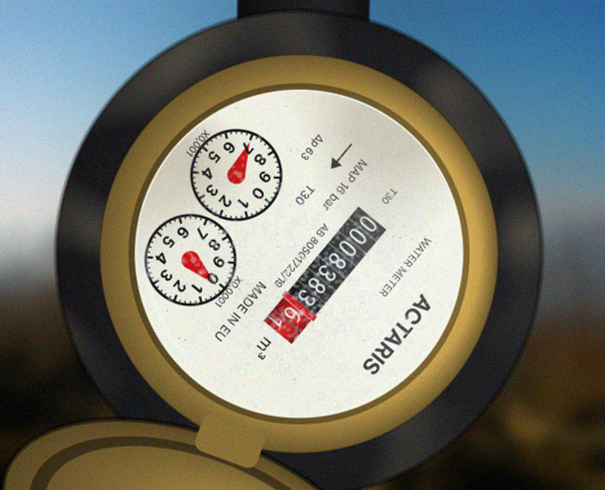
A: 8383.6070 m³
